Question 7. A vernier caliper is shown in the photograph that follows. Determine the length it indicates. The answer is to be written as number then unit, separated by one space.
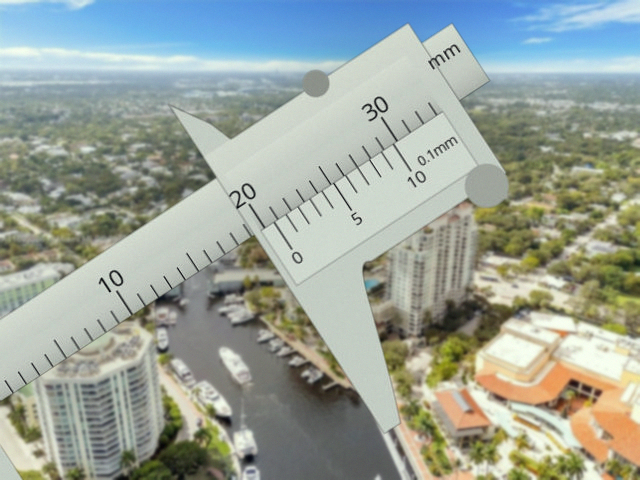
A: 20.7 mm
